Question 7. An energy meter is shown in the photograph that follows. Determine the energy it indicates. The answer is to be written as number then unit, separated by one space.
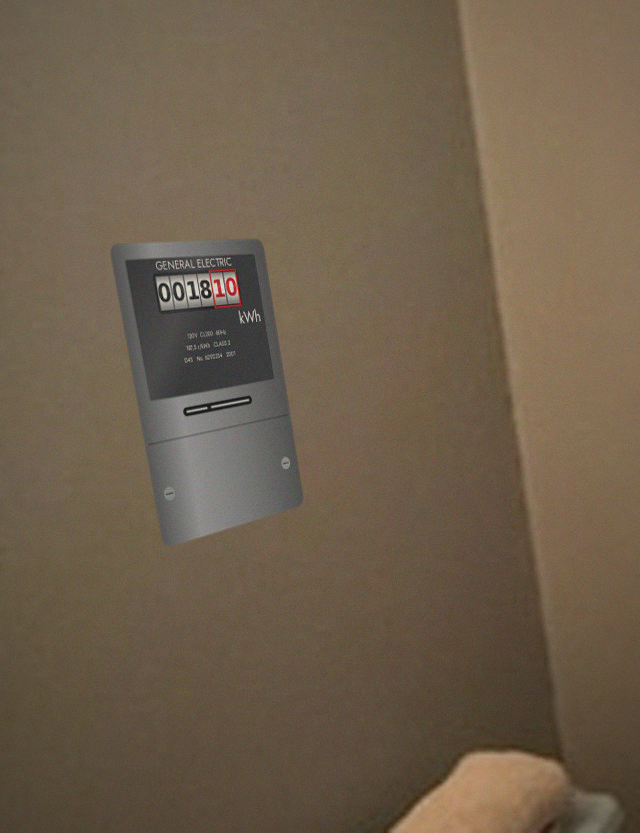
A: 18.10 kWh
